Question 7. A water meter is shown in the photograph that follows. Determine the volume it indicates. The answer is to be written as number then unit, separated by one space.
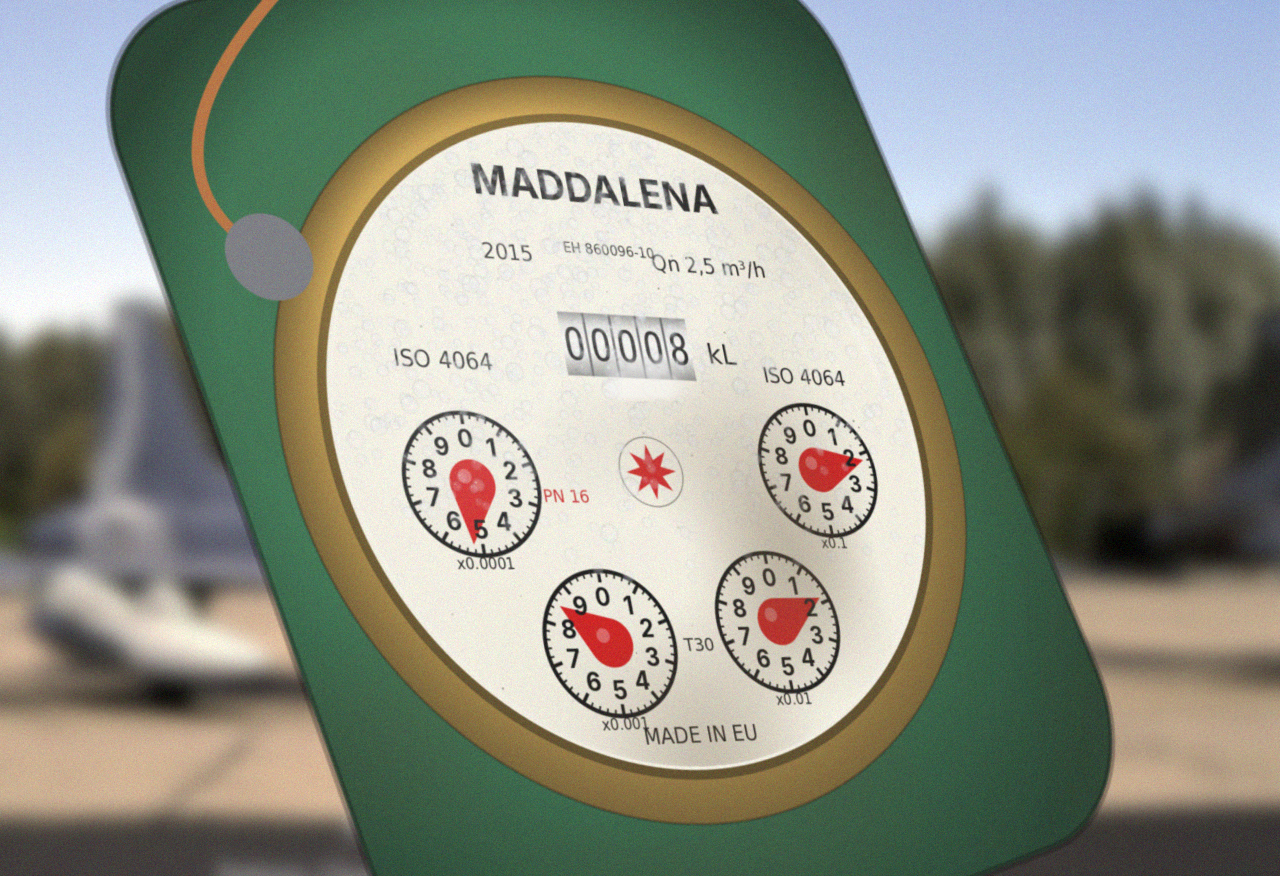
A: 8.2185 kL
